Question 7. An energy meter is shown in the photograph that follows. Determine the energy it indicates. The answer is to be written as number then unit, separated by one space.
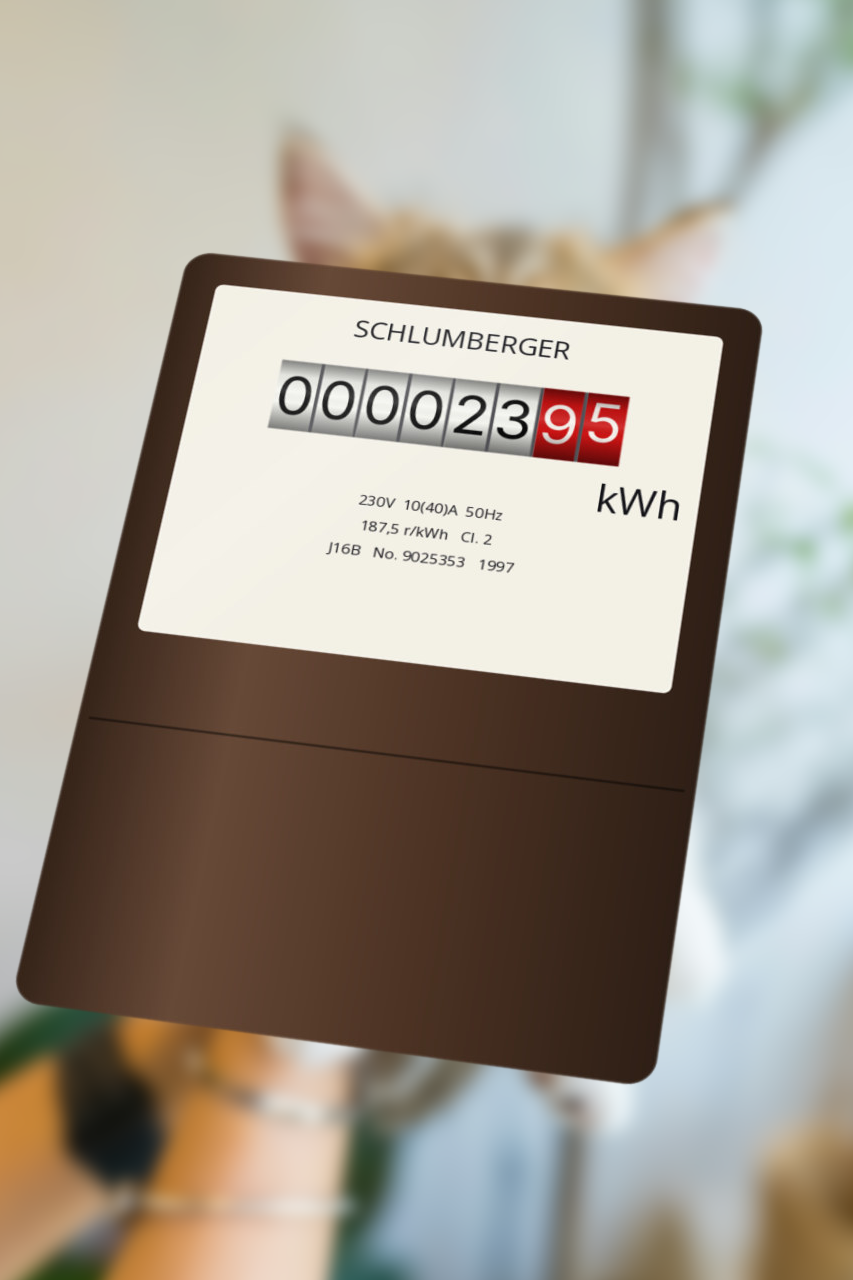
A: 23.95 kWh
